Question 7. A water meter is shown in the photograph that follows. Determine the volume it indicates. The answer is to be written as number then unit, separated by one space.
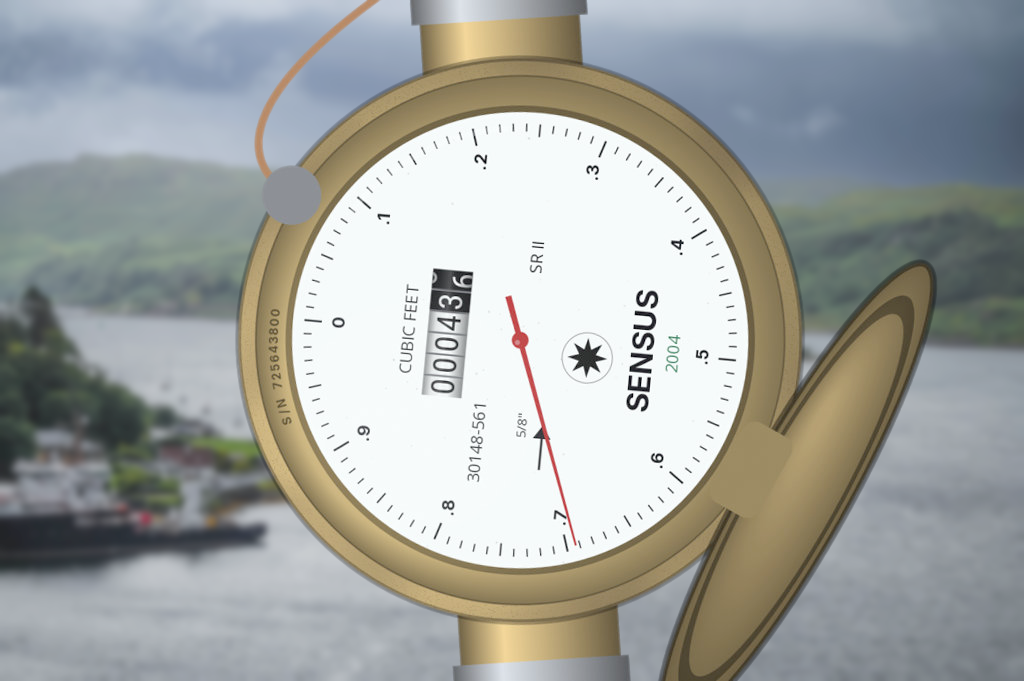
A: 435.69 ft³
